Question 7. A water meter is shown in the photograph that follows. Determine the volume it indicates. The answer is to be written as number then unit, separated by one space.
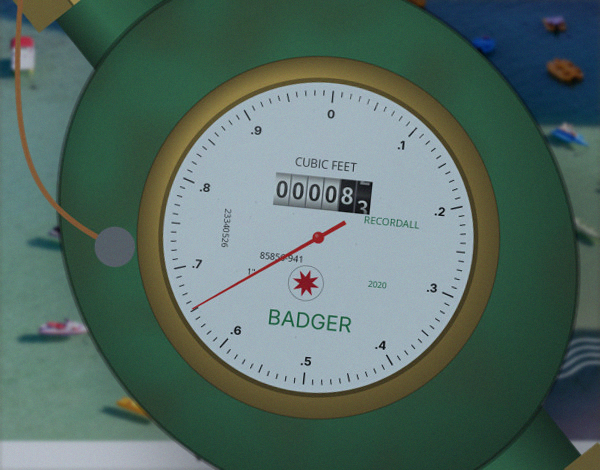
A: 82.65 ft³
